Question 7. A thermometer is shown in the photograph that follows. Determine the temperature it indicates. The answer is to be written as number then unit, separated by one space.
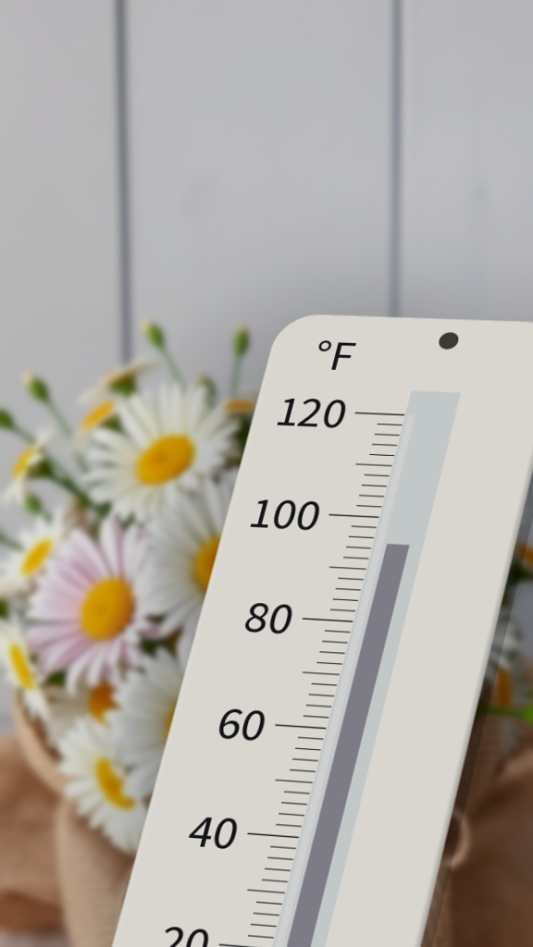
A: 95 °F
